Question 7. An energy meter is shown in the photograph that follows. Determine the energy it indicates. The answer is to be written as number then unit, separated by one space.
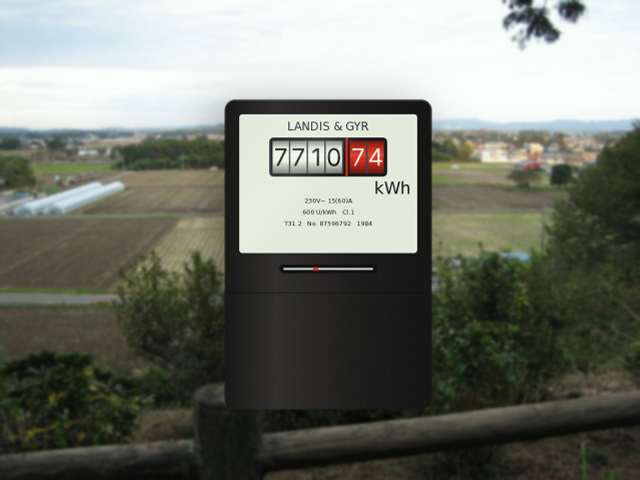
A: 7710.74 kWh
